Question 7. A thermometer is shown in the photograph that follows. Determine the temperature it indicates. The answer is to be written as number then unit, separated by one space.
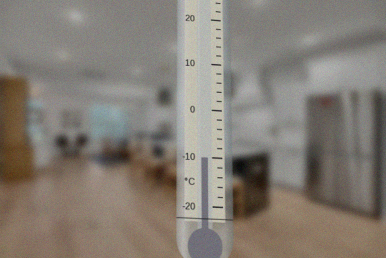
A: -10 °C
